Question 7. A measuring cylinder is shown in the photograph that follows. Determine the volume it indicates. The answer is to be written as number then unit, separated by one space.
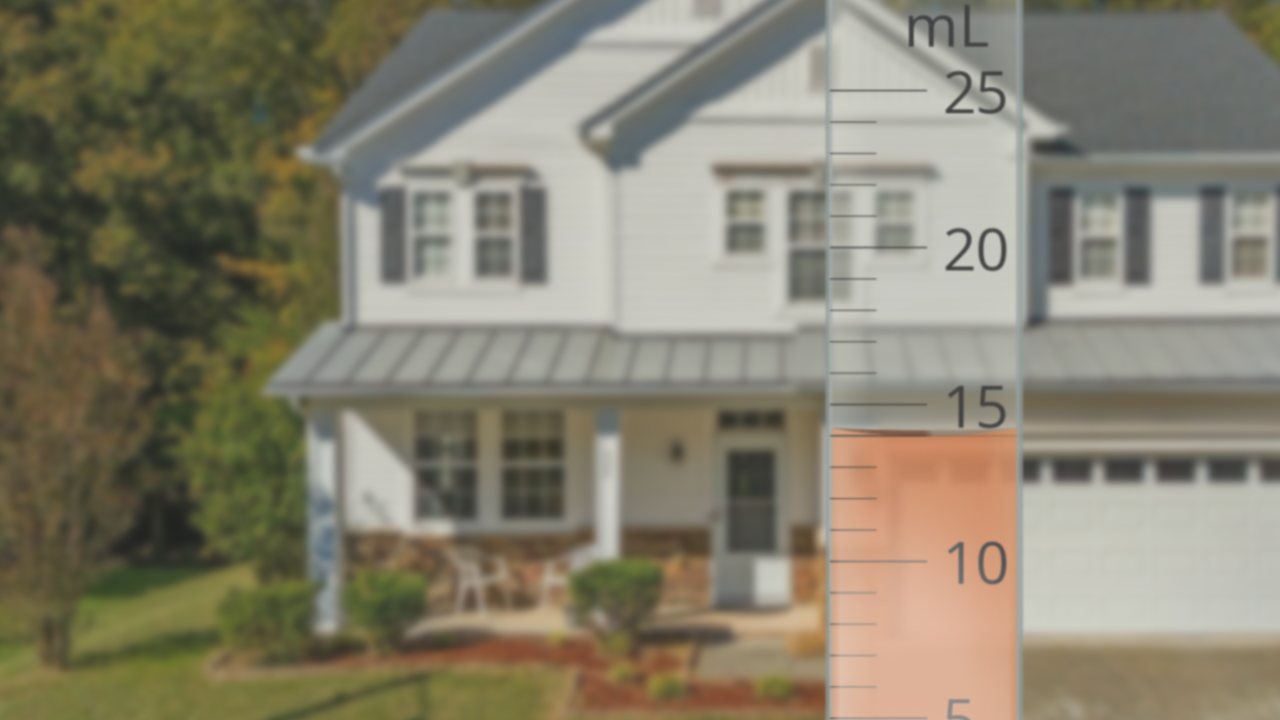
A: 14 mL
